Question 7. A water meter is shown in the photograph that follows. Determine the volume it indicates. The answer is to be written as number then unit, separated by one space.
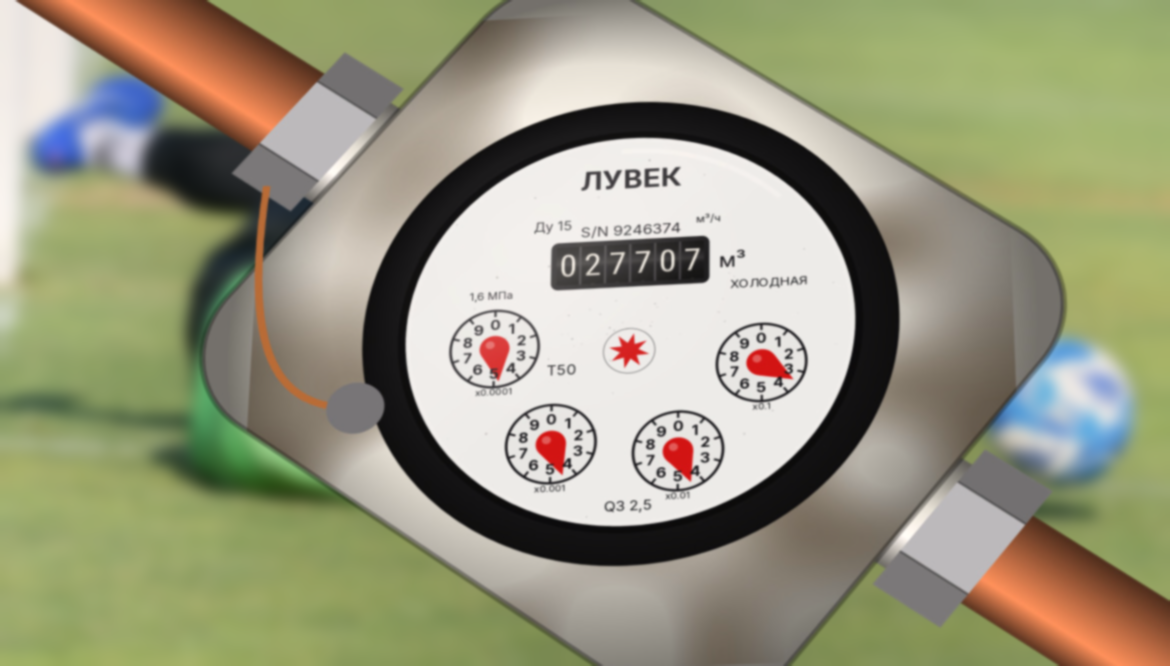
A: 27707.3444 m³
